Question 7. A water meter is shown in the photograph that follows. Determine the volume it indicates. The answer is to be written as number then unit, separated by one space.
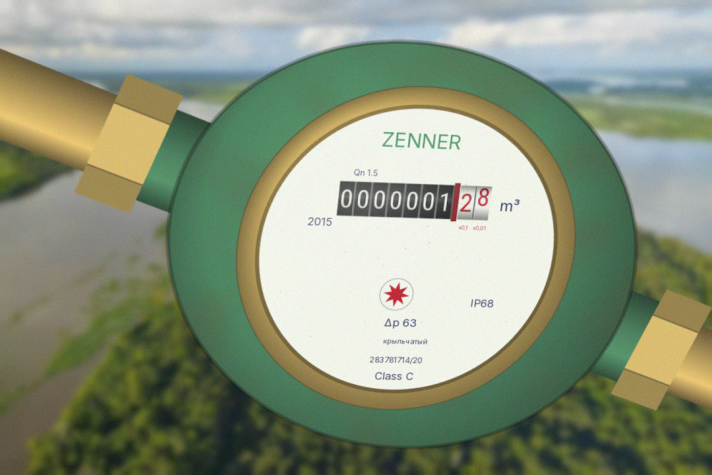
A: 1.28 m³
